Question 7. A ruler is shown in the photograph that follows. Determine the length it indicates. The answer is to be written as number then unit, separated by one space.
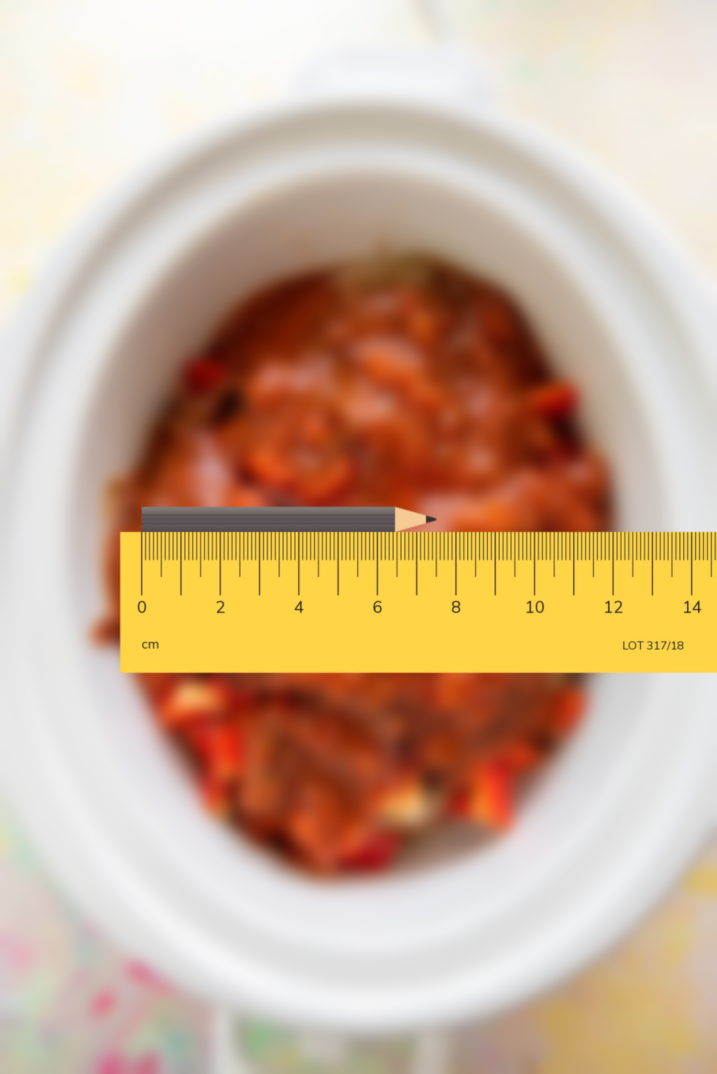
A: 7.5 cm
